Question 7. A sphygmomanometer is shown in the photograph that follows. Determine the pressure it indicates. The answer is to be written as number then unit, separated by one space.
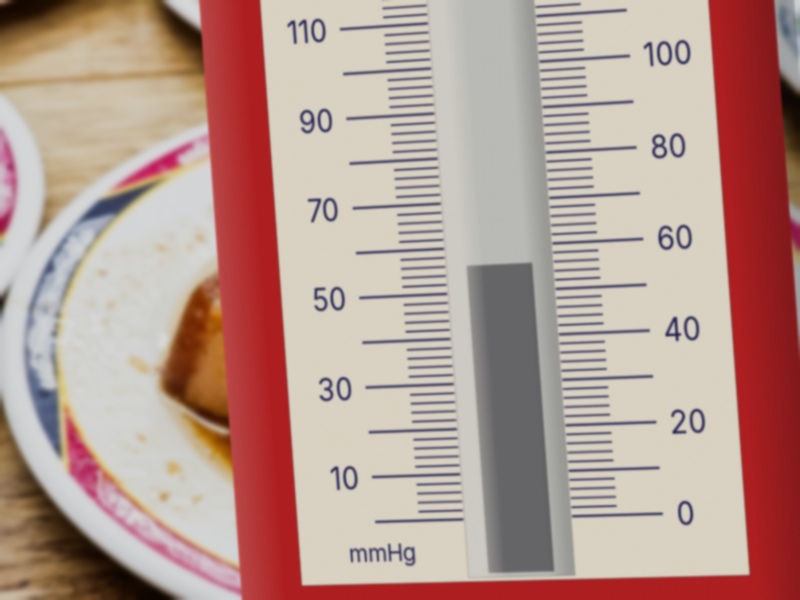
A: 56 mmHg
